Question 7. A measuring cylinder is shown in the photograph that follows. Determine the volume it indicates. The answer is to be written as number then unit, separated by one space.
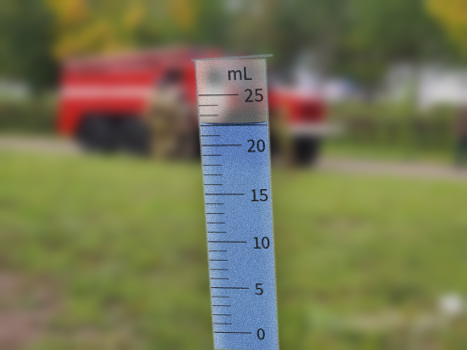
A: 22 mL
